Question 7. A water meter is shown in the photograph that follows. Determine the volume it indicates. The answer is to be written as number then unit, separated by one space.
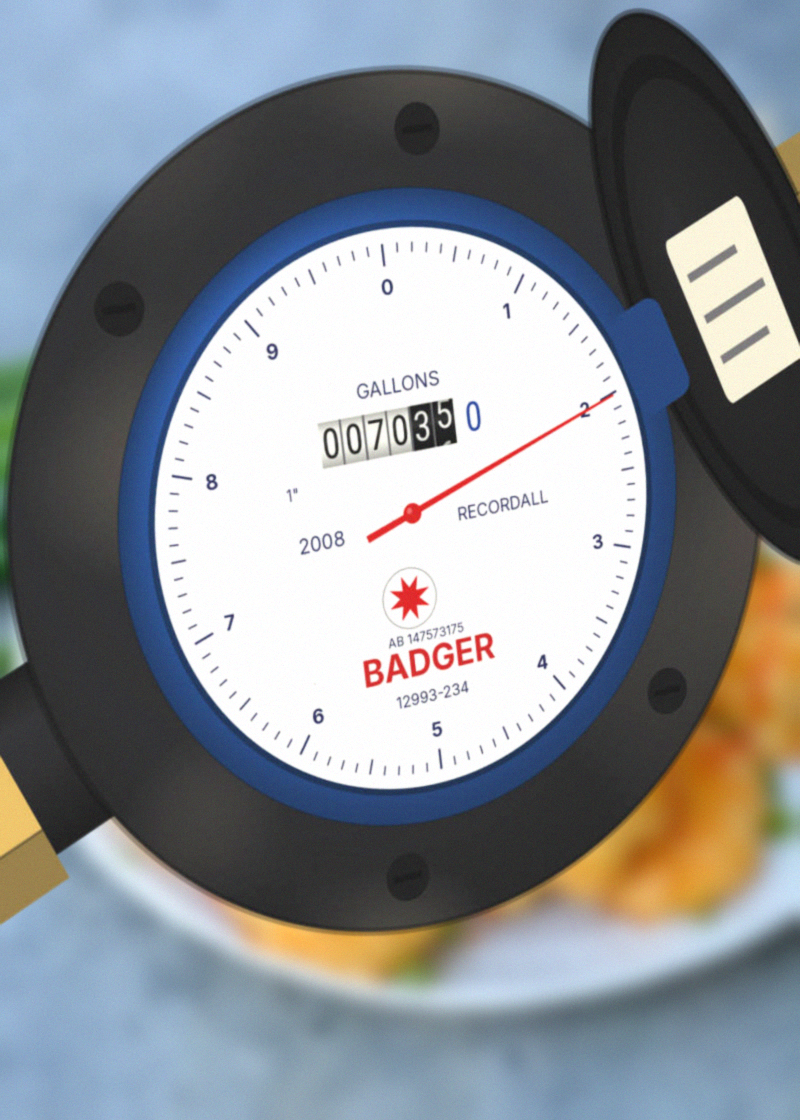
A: 70352.0 gal
